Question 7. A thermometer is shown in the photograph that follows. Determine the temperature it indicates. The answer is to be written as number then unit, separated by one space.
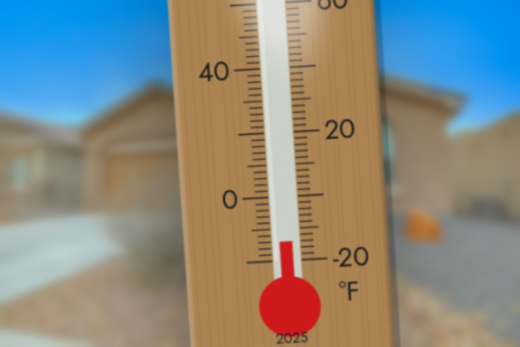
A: -14 °F
